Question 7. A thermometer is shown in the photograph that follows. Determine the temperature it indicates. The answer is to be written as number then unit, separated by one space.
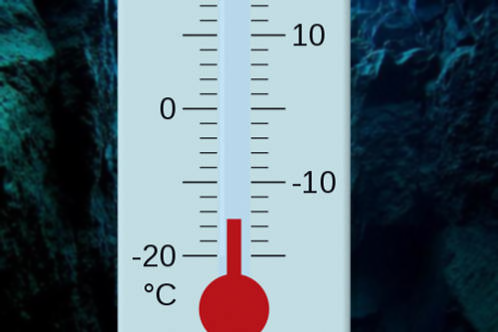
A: -15 °C
